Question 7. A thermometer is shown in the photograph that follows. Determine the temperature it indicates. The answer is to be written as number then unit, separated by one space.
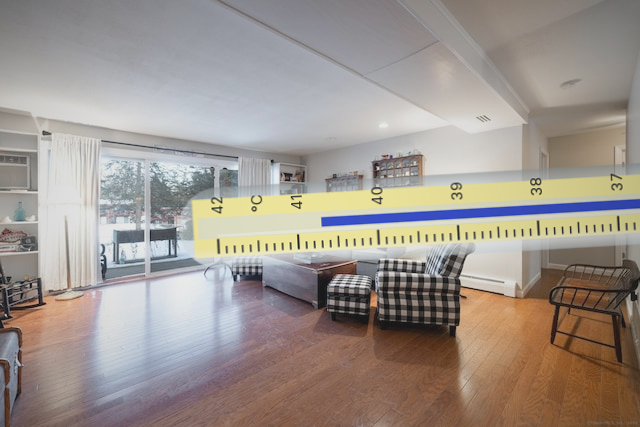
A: 40.7 °C
